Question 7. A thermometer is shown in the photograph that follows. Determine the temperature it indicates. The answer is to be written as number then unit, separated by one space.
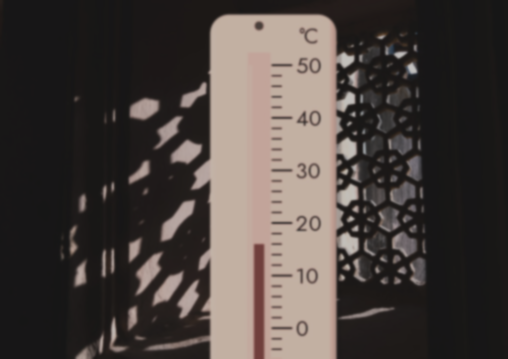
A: 16 °C
